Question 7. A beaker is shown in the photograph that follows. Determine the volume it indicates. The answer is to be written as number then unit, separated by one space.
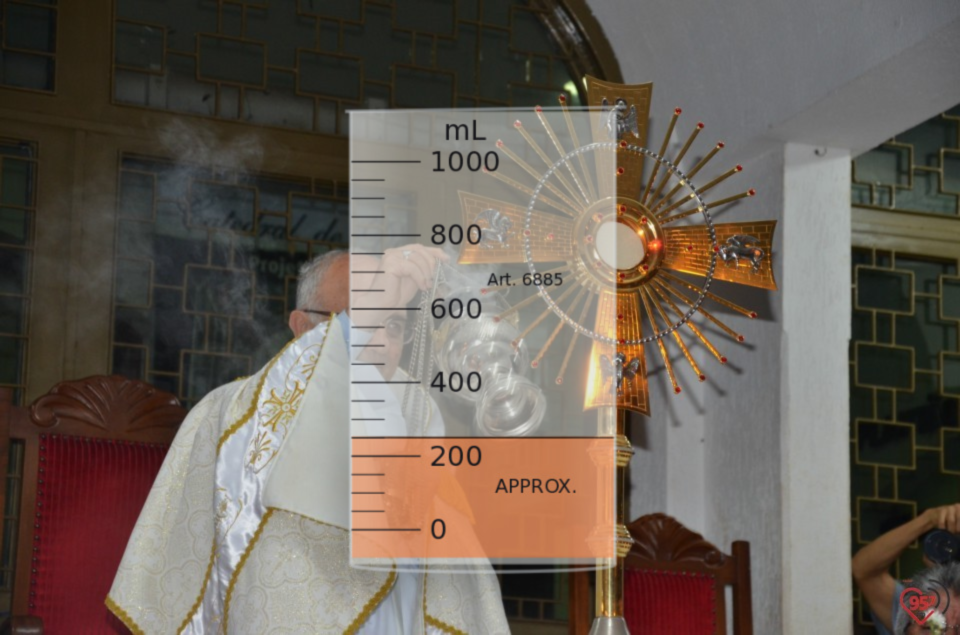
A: 250 mL
